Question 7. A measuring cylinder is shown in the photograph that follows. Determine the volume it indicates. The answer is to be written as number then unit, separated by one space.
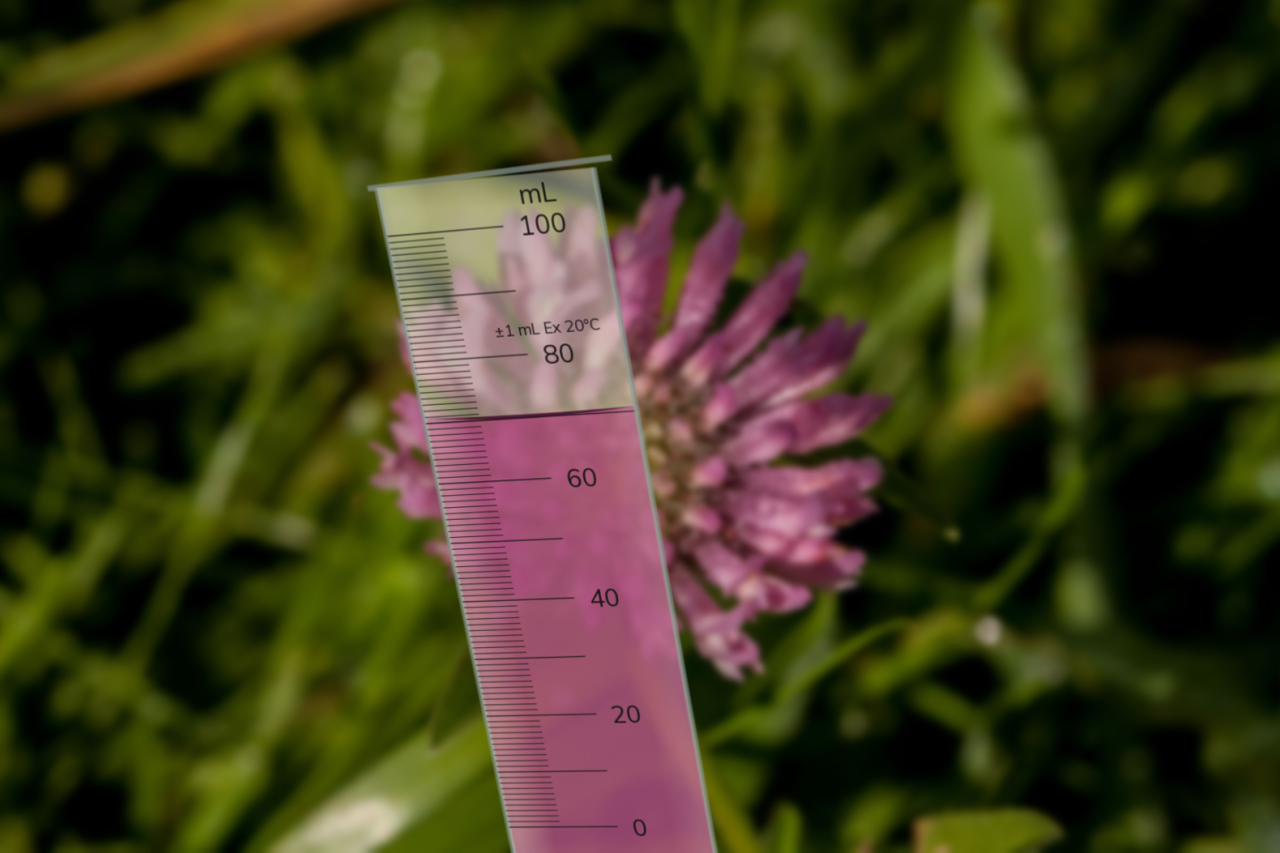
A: 70 mL
